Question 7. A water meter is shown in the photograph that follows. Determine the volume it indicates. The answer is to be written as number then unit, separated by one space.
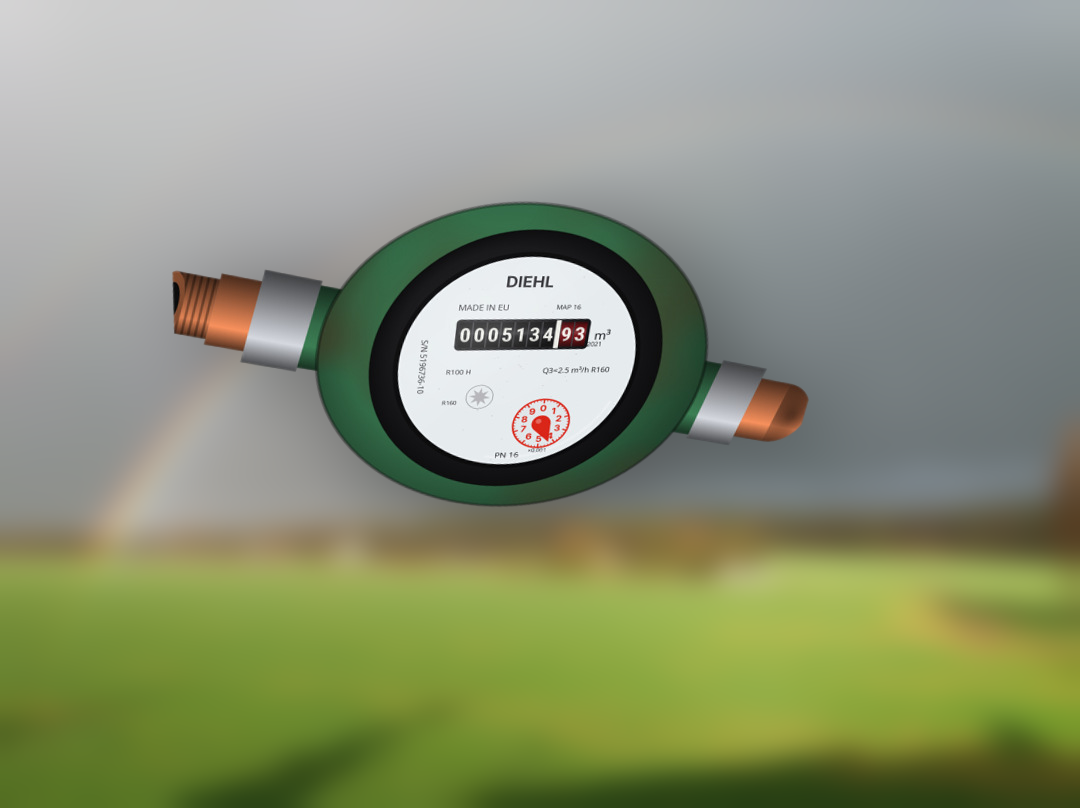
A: 5134.934 m³
